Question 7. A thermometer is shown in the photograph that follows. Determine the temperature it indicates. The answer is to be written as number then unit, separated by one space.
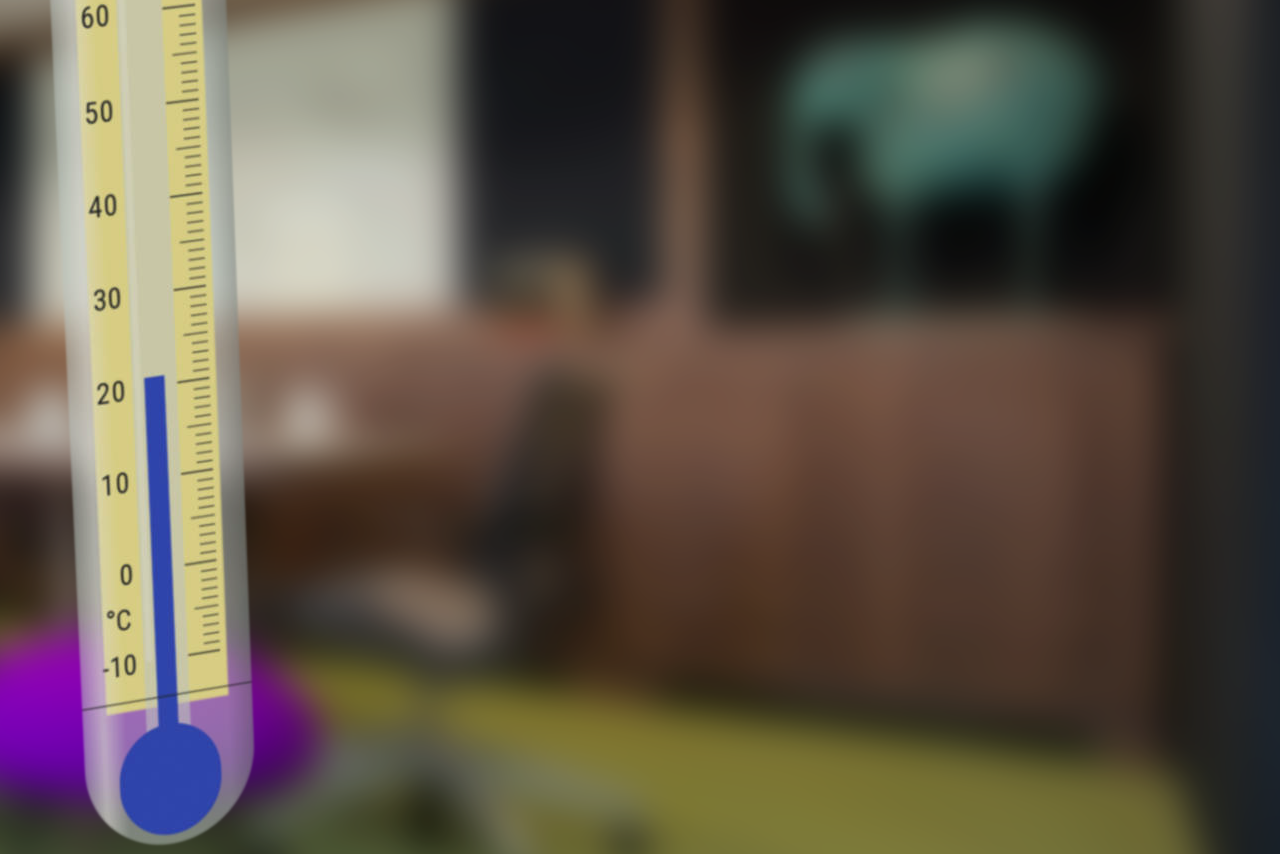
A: 21 °C
